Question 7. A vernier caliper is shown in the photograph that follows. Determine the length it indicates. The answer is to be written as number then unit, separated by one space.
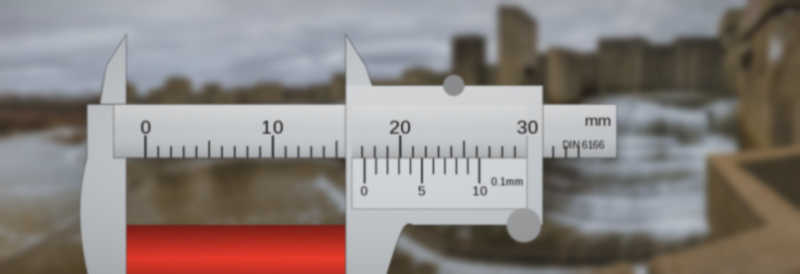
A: 17.2 mm
